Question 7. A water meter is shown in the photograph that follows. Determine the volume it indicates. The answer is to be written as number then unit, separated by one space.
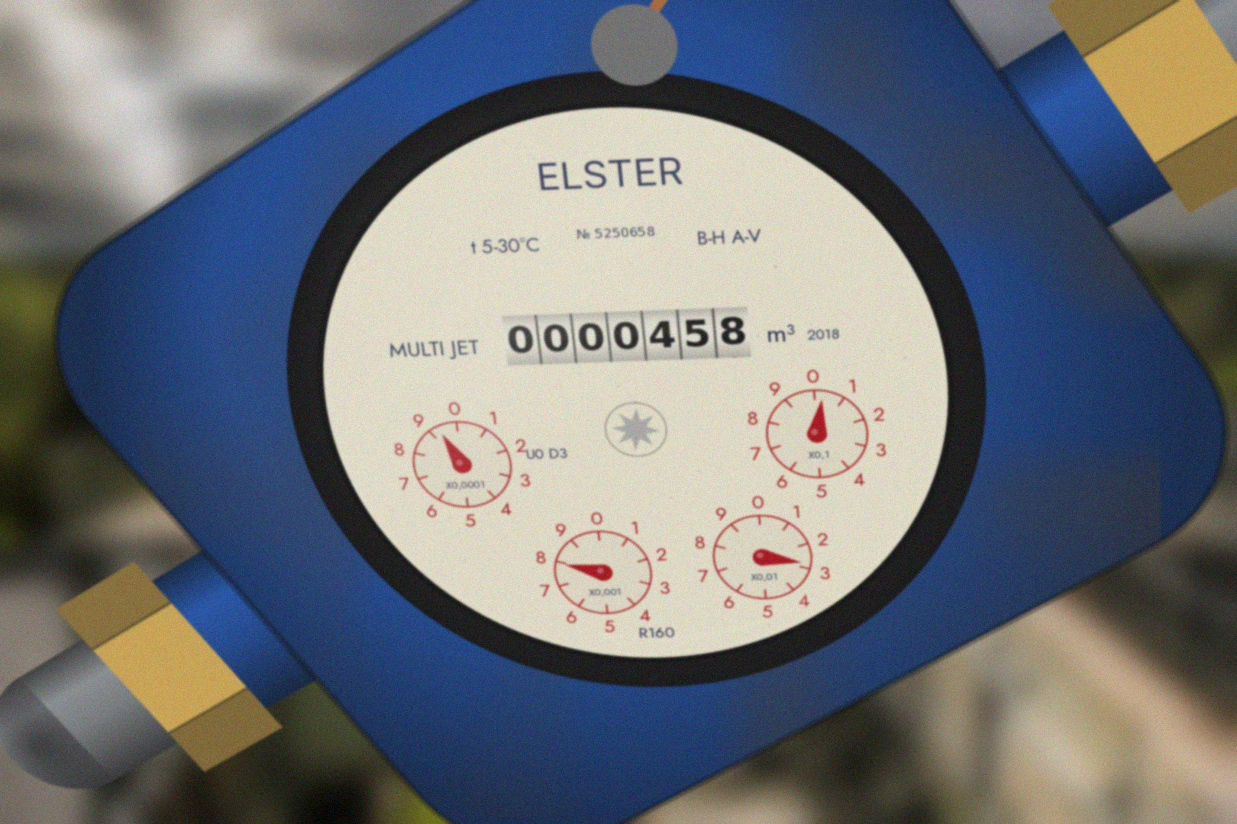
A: 458.0279 m³
